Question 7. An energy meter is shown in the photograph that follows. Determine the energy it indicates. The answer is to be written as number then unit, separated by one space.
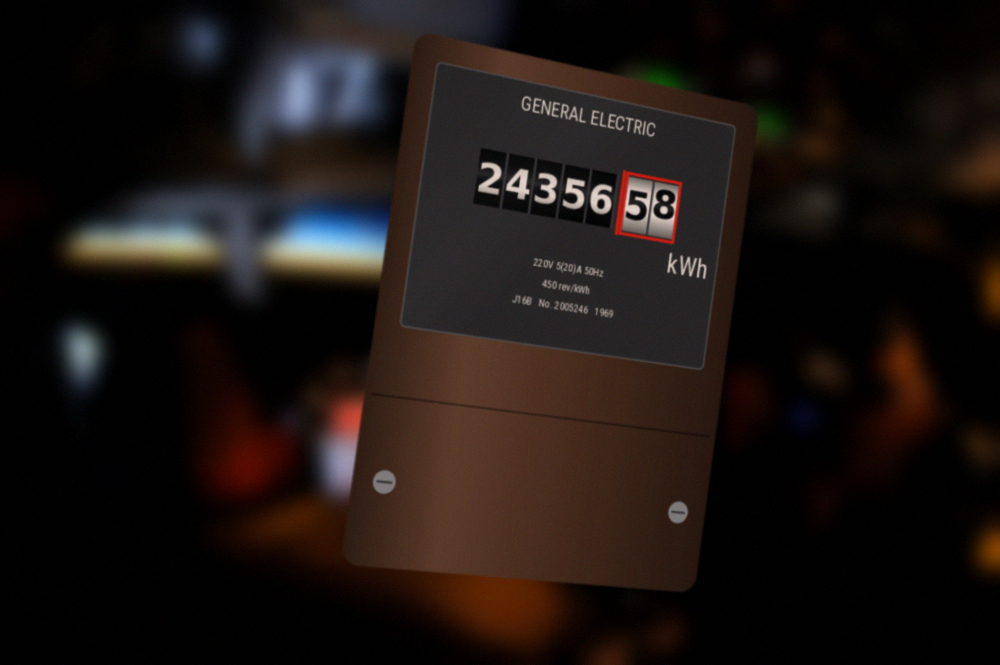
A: 24356.58 kWh
